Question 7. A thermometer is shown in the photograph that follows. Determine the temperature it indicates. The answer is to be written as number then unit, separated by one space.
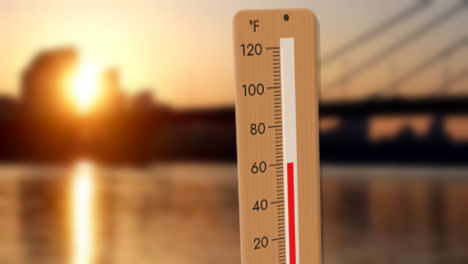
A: 60 °F
